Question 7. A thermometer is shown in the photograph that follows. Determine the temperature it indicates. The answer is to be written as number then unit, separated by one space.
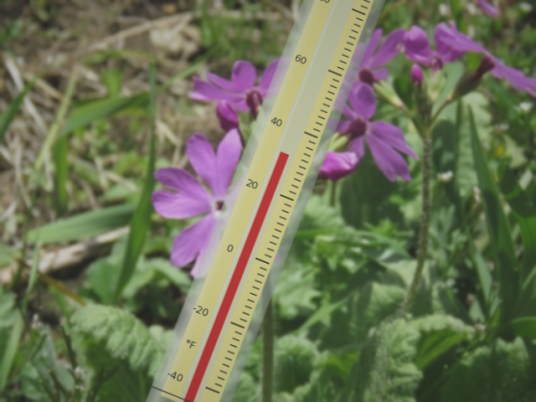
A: 32 °F
